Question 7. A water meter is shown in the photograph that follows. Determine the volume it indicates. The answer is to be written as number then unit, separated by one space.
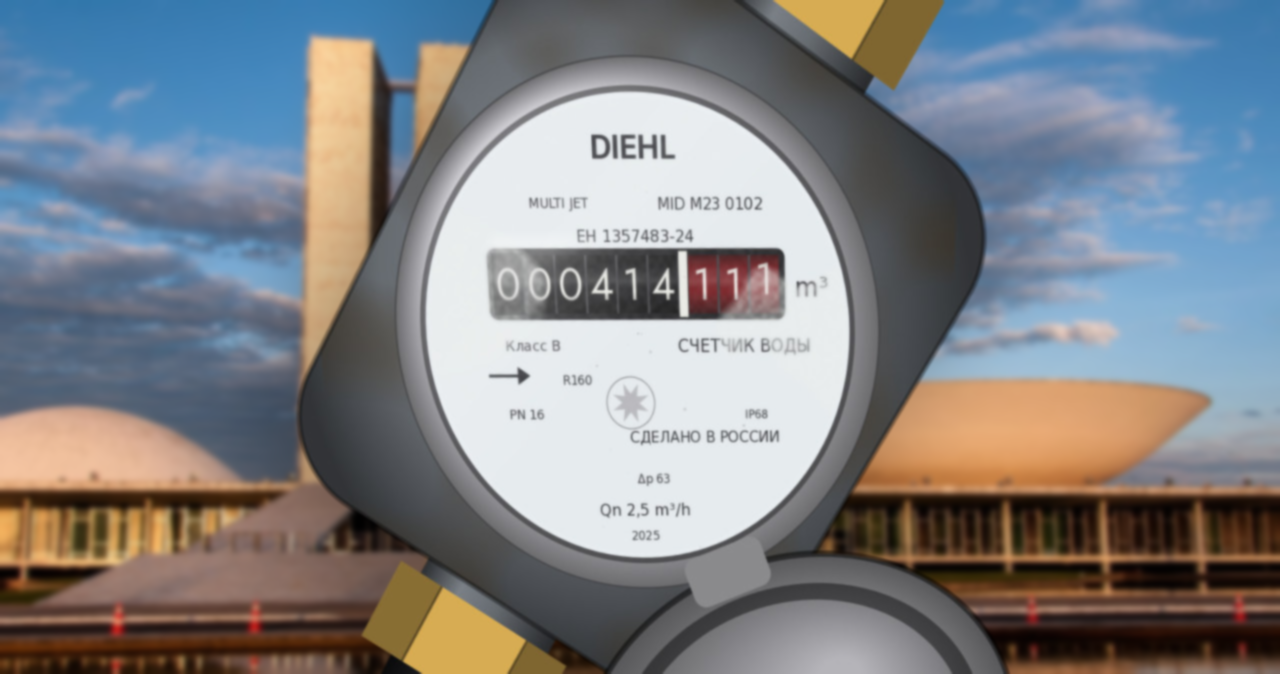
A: 414.111 m³
